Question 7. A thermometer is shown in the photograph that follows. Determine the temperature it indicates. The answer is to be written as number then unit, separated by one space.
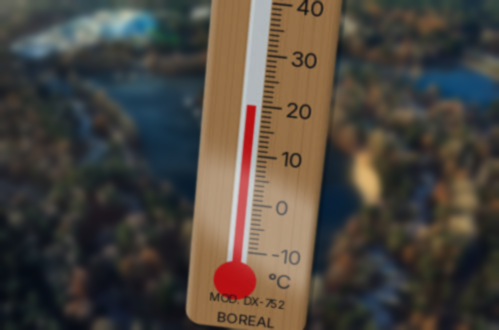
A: 20 °C
